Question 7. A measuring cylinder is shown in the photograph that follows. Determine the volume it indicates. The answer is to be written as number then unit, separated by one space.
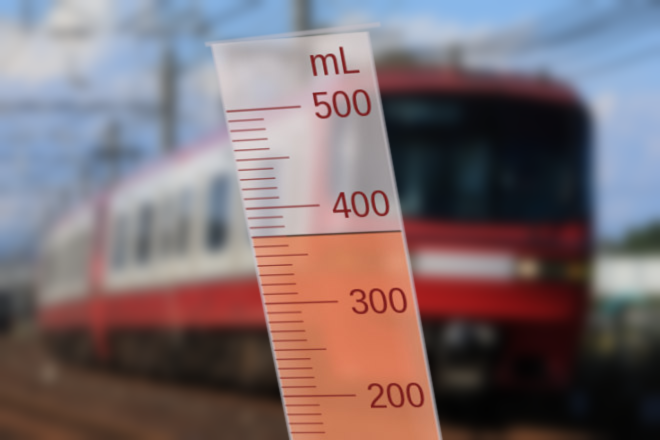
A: 370 mL
